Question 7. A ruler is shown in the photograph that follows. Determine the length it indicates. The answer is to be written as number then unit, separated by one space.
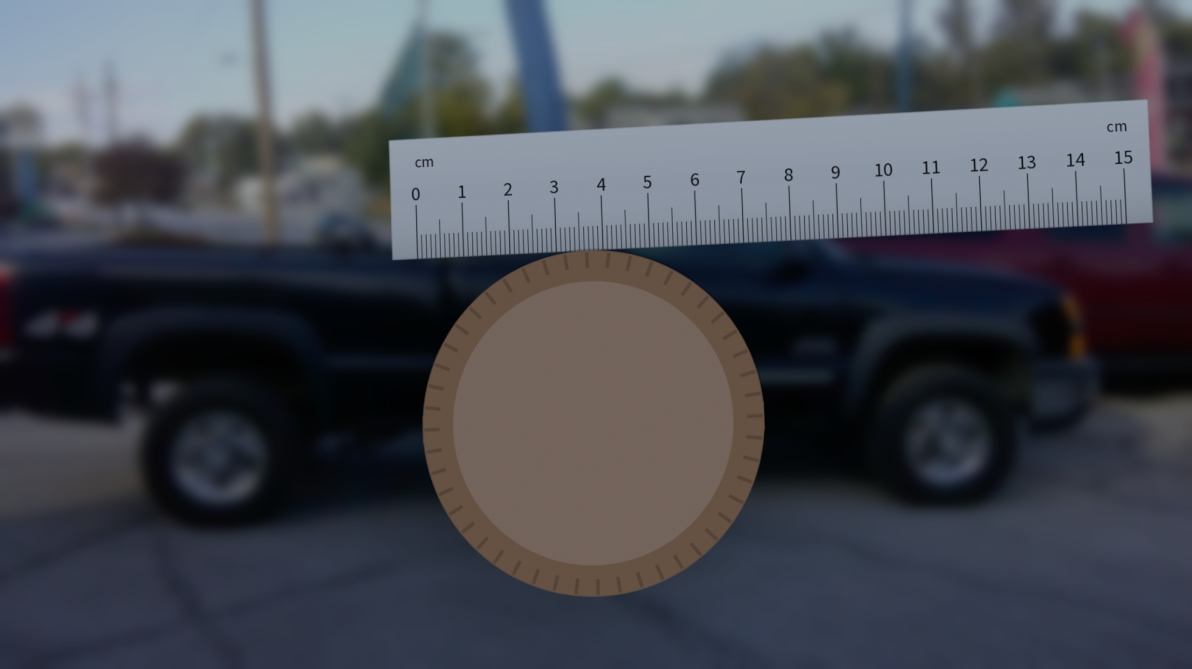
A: 7.3 cm
